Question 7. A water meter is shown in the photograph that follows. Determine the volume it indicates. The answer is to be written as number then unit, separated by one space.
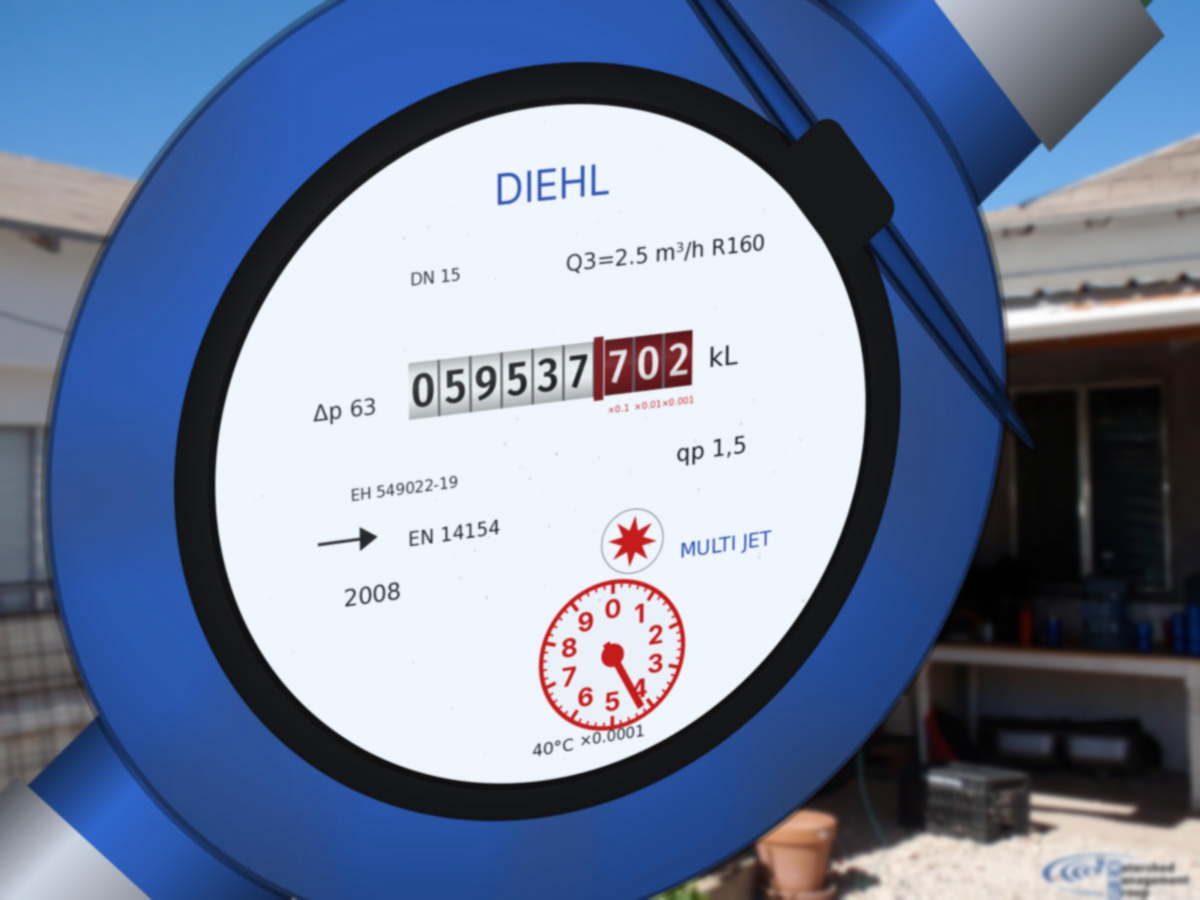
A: 59537.7024 kL
